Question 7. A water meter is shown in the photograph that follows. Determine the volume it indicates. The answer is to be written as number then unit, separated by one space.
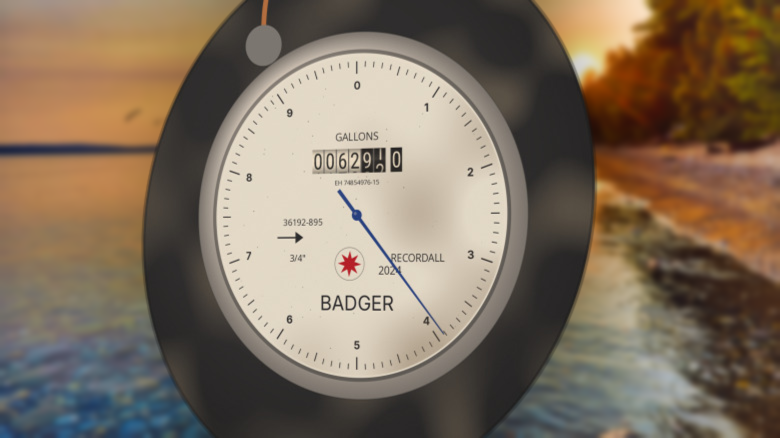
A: 62913.9 gal
